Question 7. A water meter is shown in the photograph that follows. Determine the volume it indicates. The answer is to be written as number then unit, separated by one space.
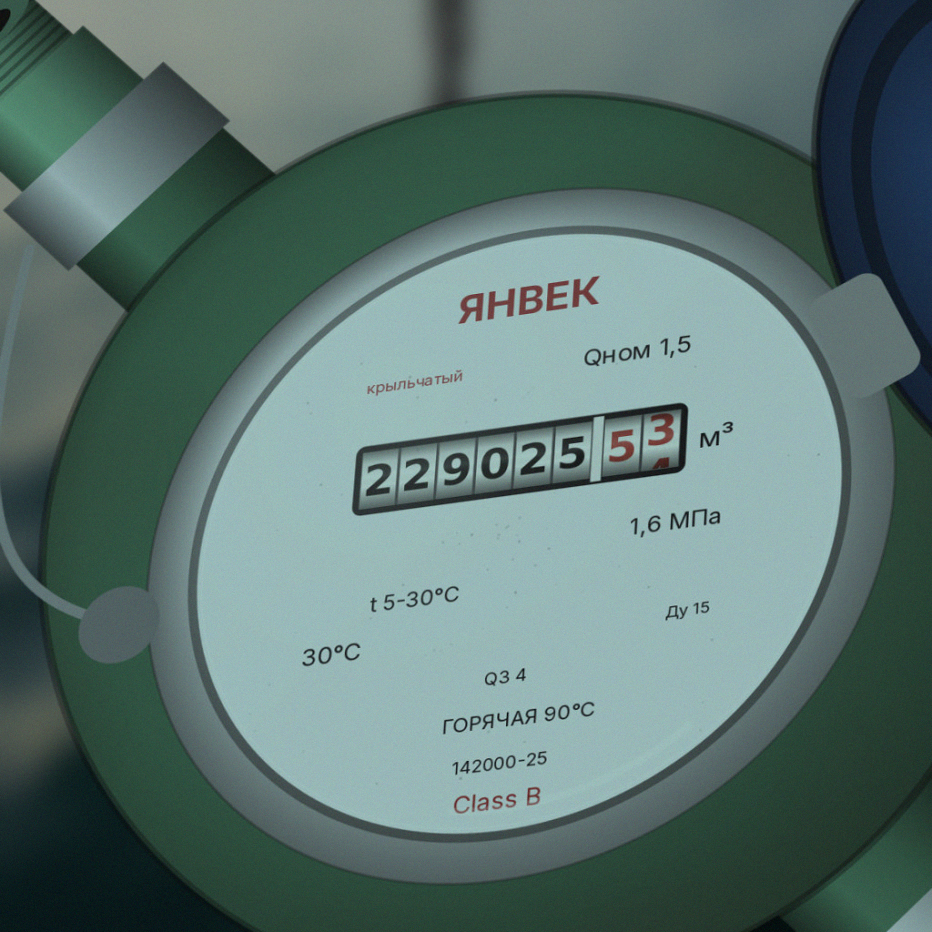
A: 229025.53 m³
